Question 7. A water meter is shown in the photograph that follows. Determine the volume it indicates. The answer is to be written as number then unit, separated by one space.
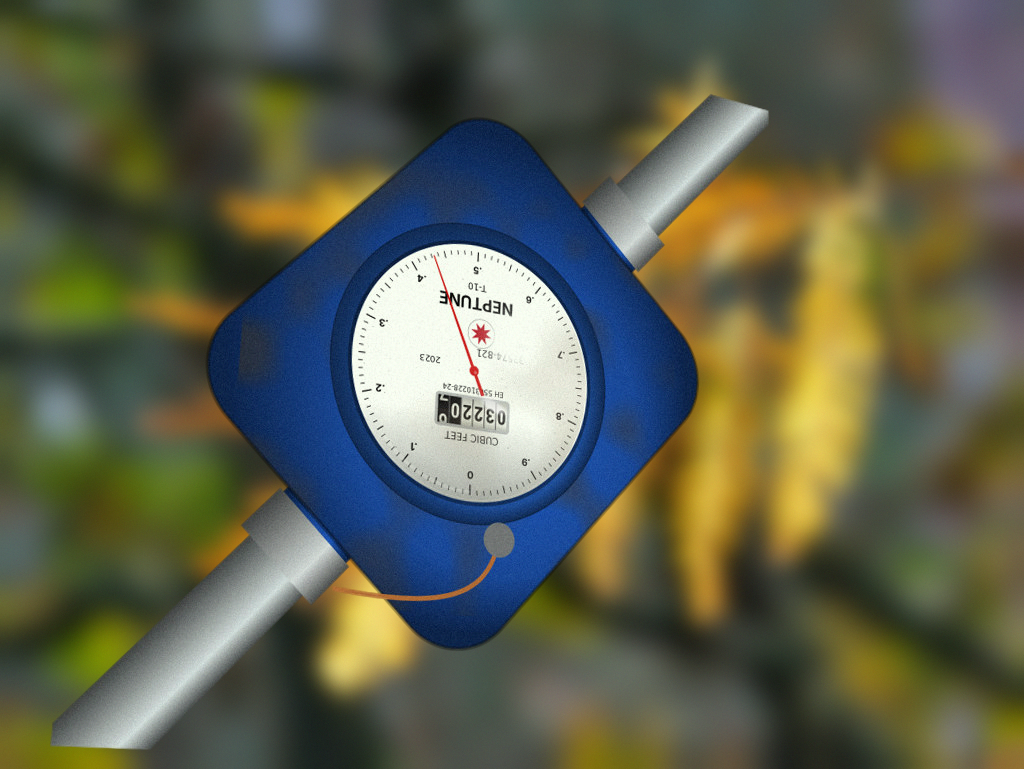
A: 32206.43 ft³
